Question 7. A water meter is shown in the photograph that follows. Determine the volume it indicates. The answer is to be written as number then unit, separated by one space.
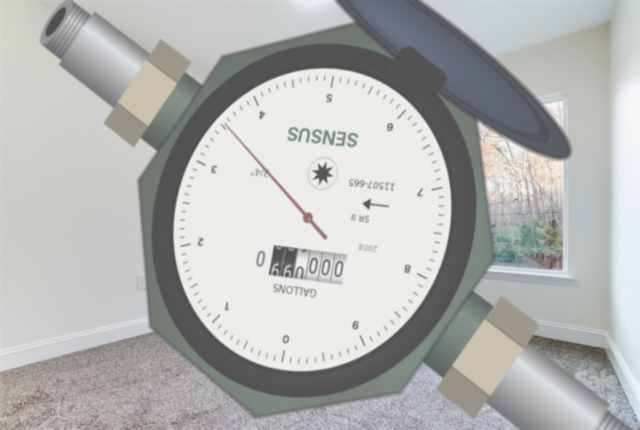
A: 993.5 gal
